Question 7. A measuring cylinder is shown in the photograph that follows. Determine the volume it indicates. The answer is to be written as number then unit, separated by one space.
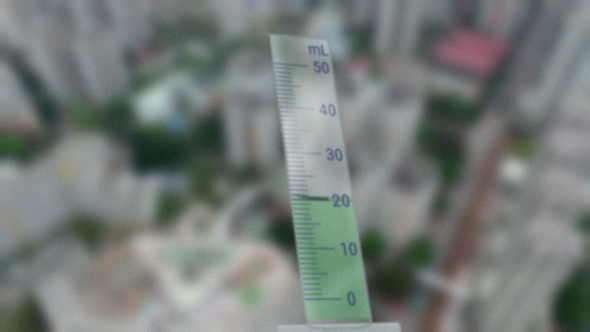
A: 20 mL
